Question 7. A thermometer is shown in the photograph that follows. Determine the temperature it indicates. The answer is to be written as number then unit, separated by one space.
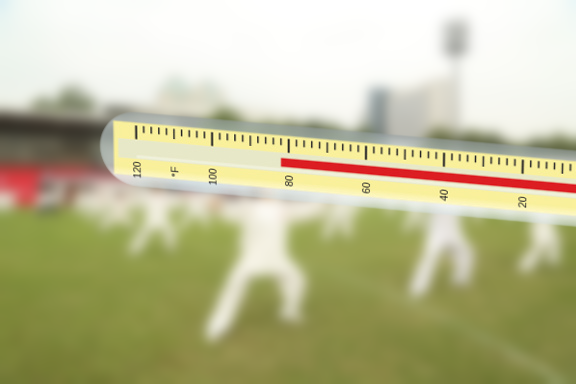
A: 82 °F
